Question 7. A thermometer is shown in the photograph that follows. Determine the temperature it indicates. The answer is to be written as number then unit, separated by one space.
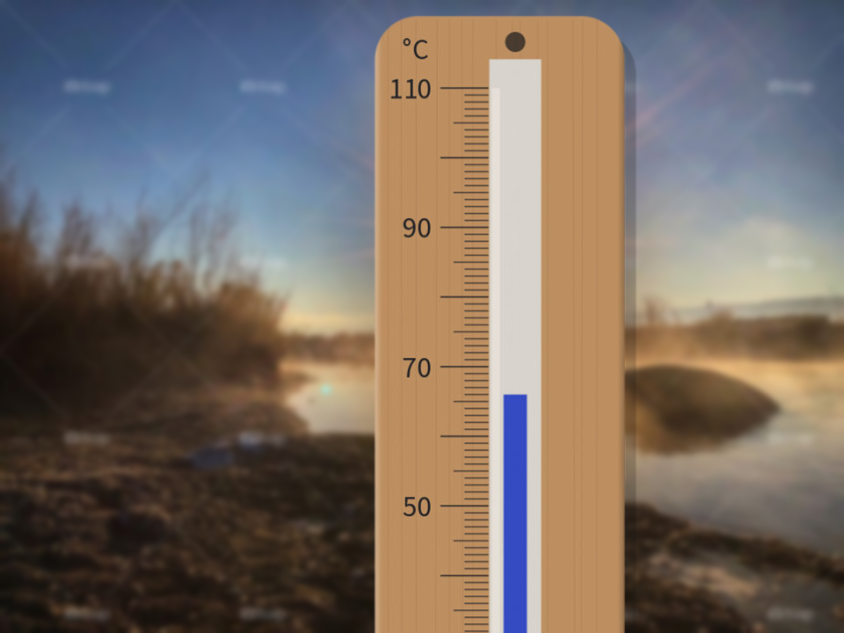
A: 66 °C
